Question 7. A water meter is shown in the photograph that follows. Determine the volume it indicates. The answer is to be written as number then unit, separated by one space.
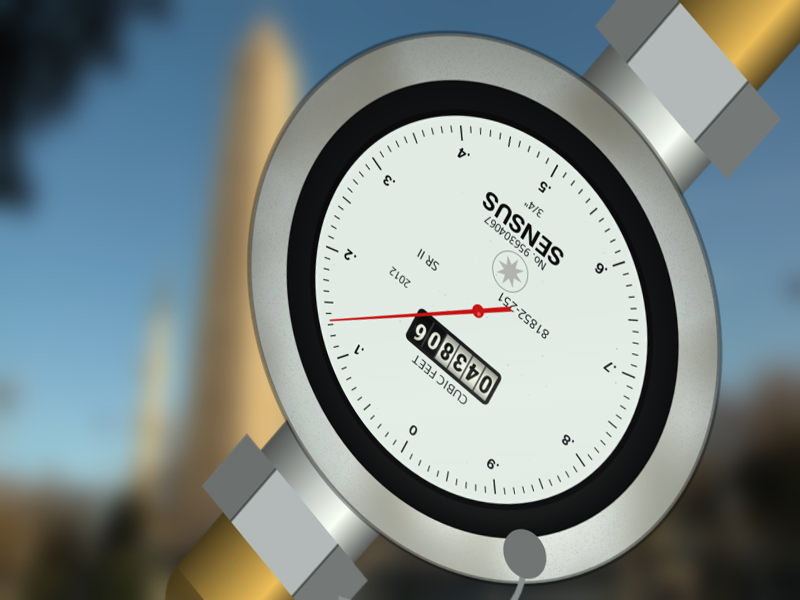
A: 43806.13 ft³
